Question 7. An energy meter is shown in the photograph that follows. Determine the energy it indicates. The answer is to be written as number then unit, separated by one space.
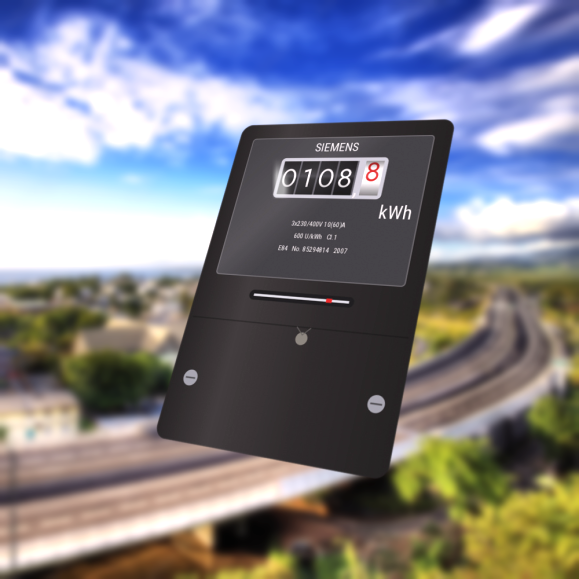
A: 108.8 kWh
